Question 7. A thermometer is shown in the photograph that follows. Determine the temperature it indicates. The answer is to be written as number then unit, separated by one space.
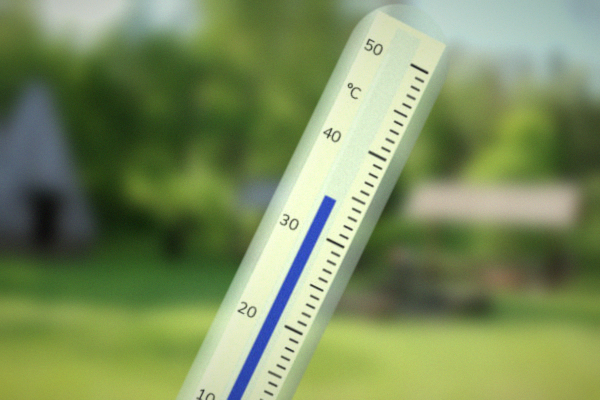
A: 34 °C
